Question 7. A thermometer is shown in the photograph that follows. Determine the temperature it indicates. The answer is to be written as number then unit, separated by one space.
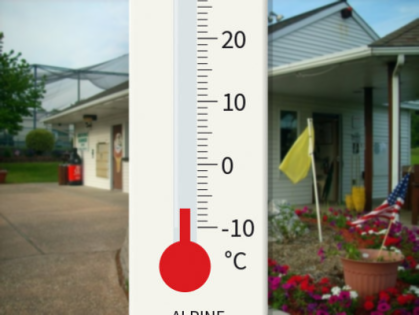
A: -7 °C
